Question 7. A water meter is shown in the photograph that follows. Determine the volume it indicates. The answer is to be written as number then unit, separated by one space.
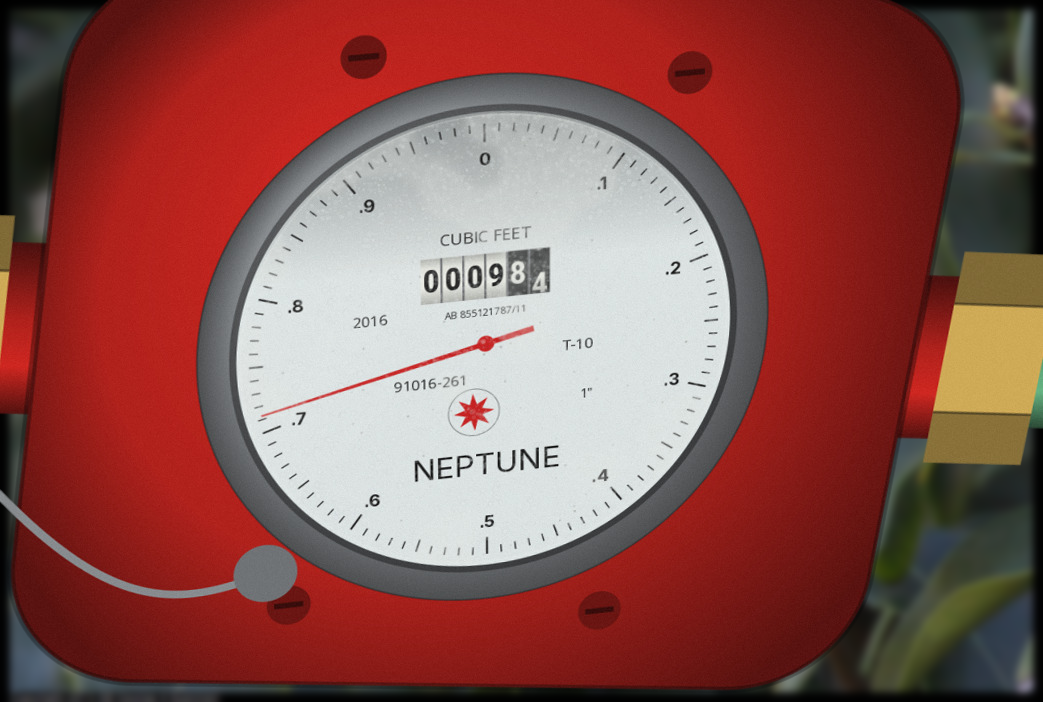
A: 983.71 ft³
